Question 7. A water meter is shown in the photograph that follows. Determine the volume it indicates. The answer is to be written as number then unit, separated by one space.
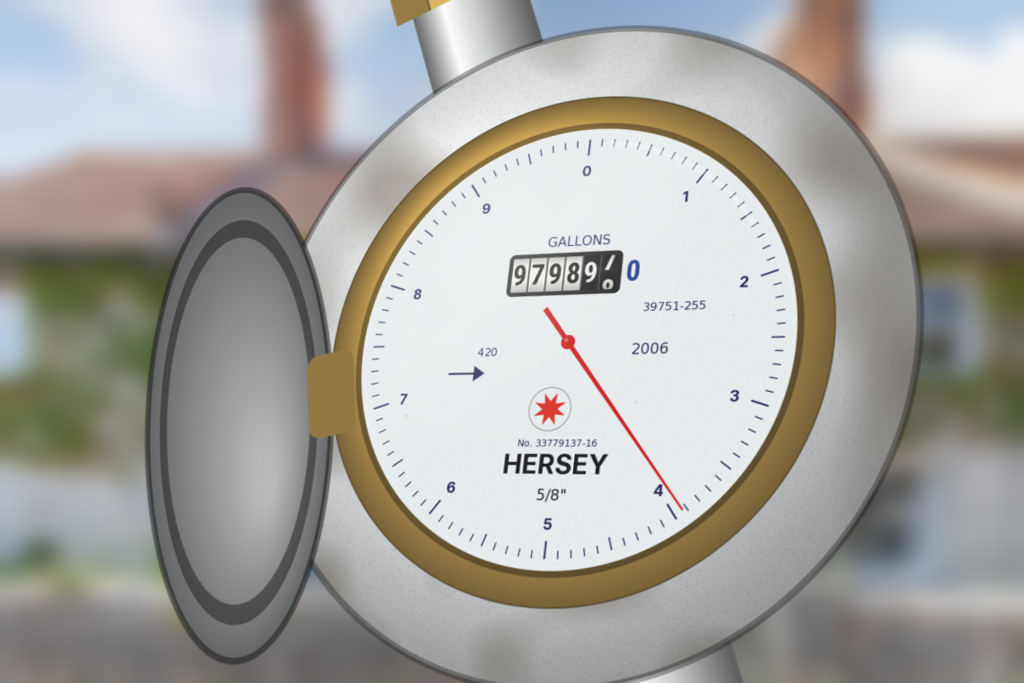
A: 9798973.9 gal
